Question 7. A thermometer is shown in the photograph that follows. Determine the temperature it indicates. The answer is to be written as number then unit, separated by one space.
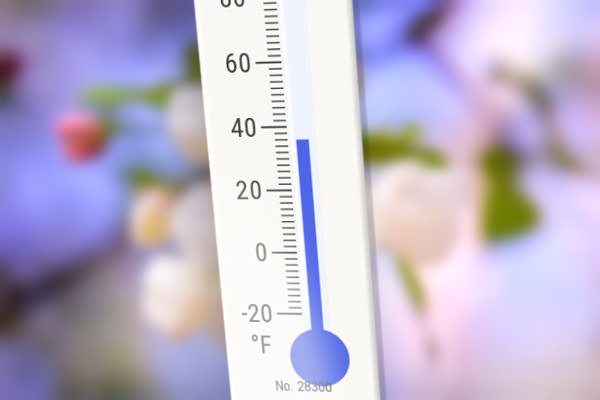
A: 36 °F
